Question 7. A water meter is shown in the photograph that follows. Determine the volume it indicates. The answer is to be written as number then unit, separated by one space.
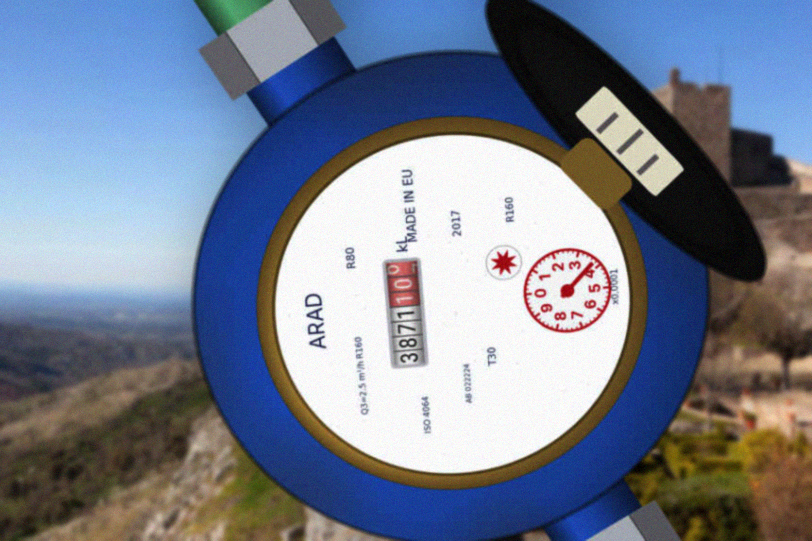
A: 3871.1063 kL
